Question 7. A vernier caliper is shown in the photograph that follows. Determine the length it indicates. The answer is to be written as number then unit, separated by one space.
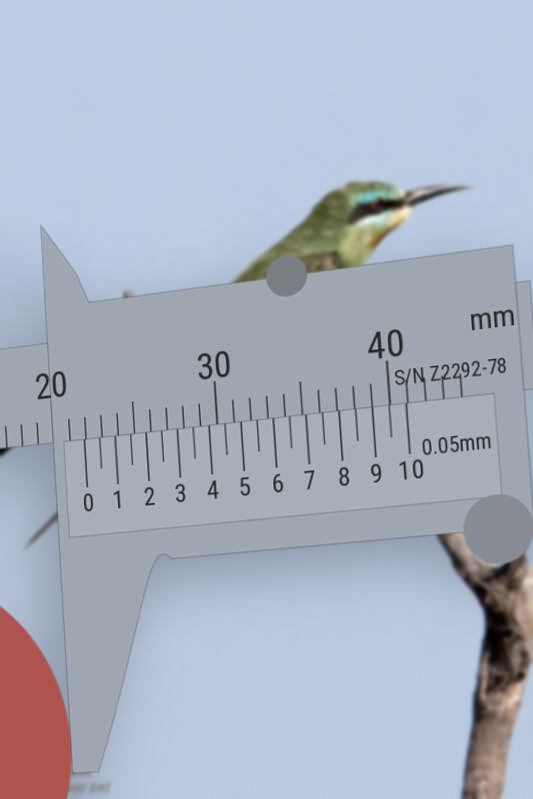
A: 21.9 mm
